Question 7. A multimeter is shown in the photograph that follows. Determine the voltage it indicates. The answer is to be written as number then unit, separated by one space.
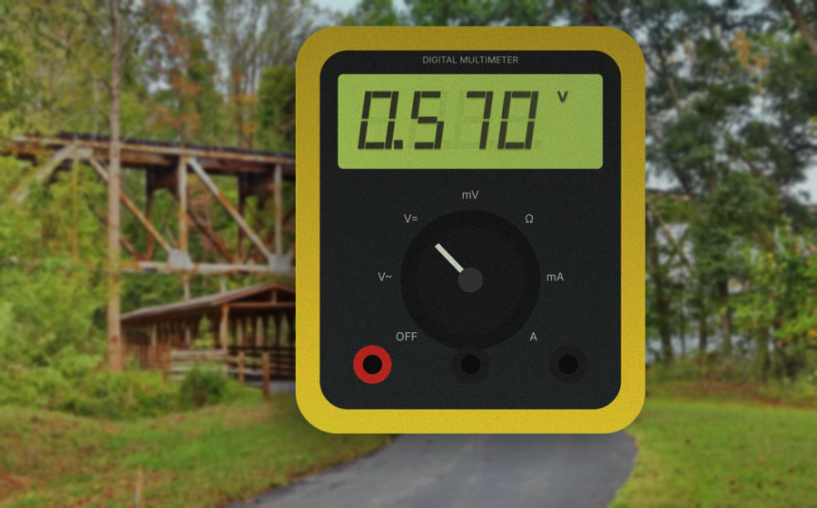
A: 0.570 V
